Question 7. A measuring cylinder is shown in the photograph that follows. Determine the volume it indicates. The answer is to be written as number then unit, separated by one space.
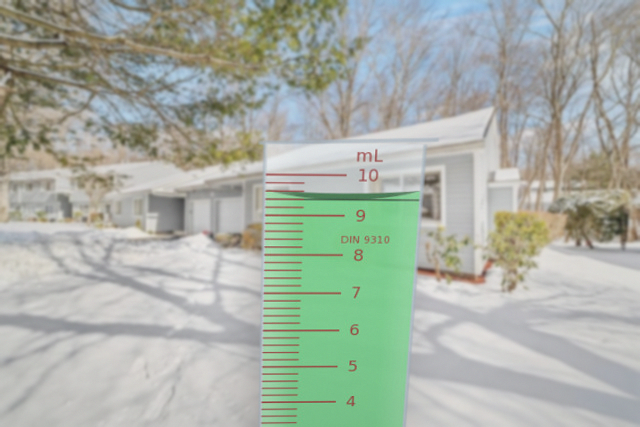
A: 9.4 mL
